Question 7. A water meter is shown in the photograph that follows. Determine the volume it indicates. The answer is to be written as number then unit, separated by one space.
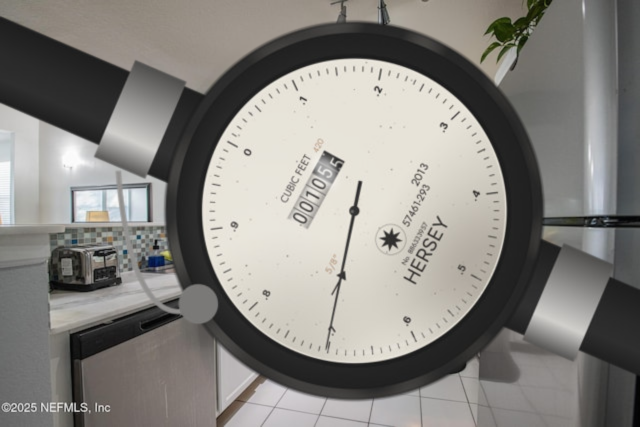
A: 1054.70 ft³
